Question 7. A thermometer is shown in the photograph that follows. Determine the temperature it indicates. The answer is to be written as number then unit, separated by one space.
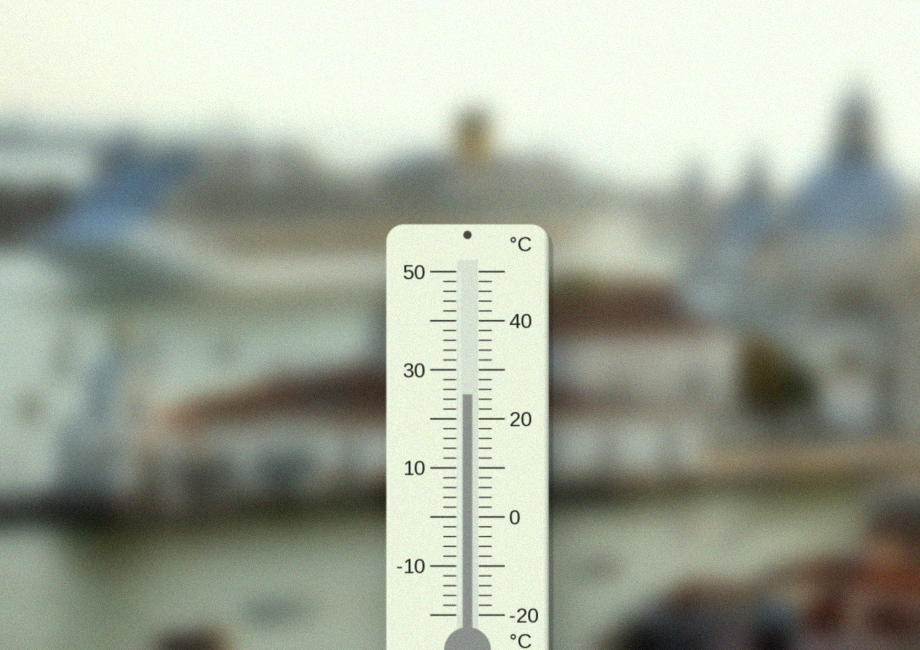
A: 25 °C
